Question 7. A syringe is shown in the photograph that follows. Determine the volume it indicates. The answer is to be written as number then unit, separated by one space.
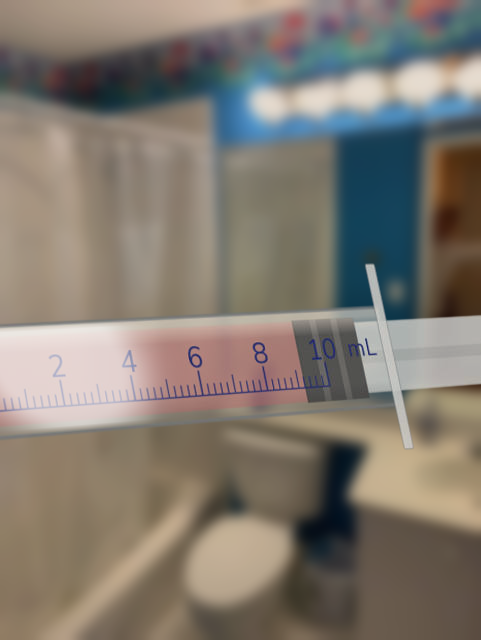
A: 9.2 mL
